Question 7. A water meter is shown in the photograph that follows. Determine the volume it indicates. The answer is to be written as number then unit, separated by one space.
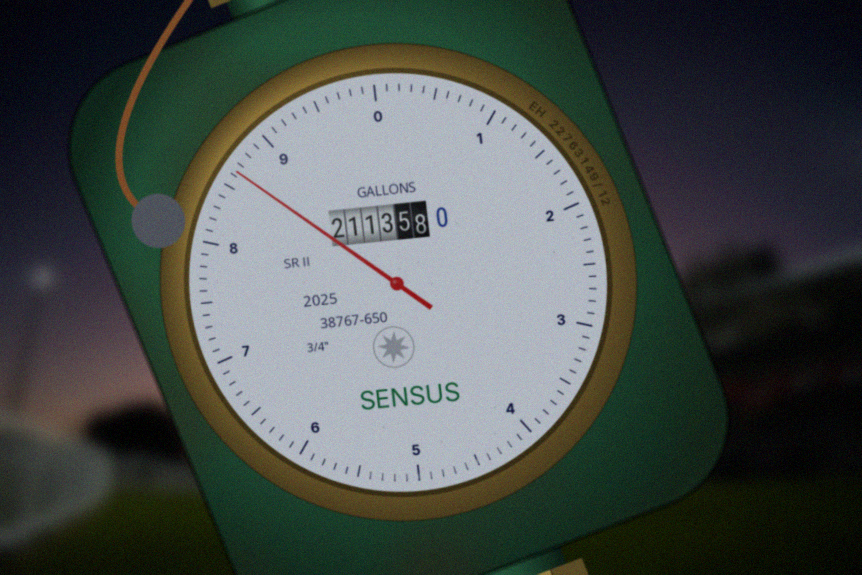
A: 2113578.6 gal
